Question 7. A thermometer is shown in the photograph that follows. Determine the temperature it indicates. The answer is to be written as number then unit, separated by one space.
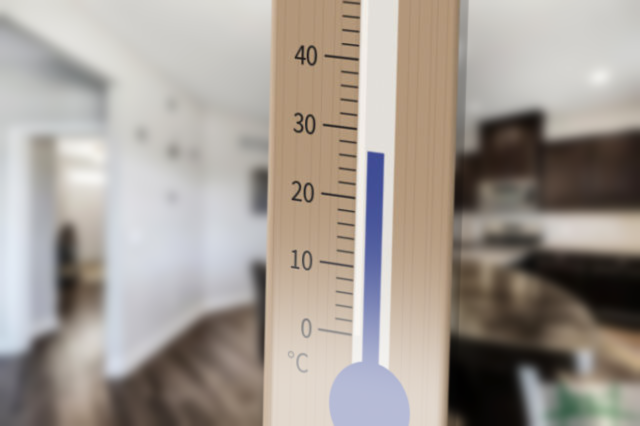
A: 27 °C
